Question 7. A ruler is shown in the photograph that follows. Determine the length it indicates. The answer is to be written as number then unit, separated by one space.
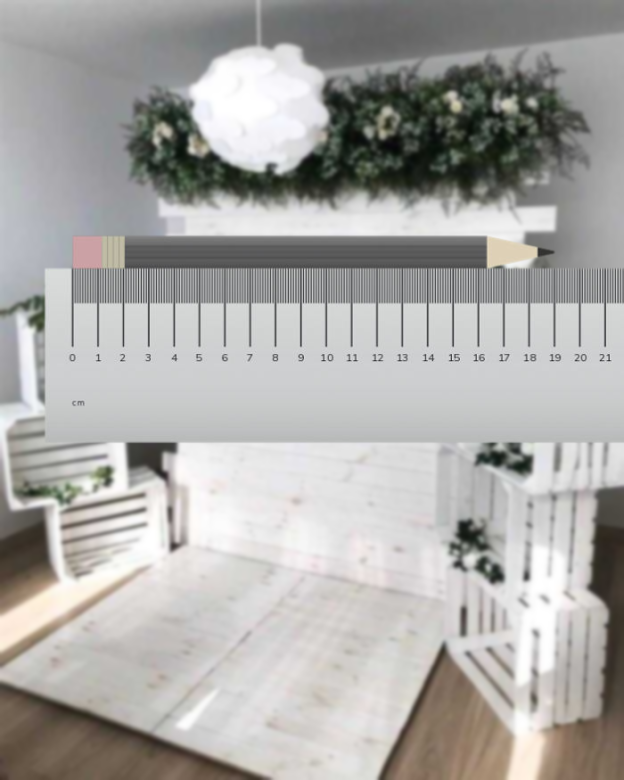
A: 19 cm
